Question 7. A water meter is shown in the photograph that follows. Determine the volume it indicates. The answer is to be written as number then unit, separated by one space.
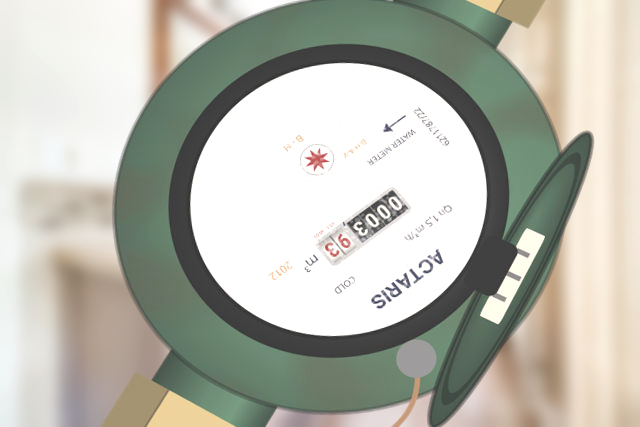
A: 3.93 m³
